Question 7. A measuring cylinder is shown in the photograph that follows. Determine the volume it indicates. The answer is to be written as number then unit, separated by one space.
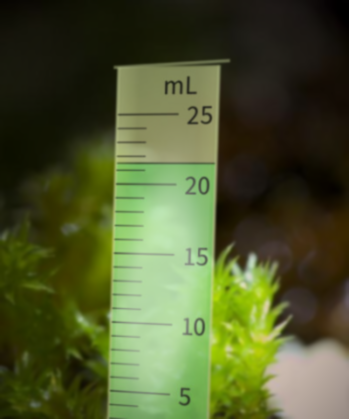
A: 21.5 mL
